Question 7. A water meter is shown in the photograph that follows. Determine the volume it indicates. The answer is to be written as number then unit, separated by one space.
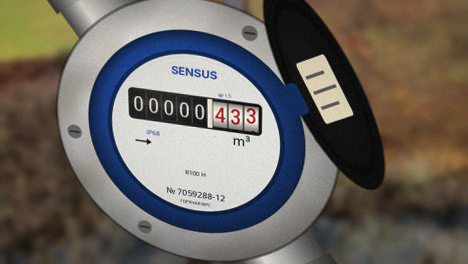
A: 0.433 m³
